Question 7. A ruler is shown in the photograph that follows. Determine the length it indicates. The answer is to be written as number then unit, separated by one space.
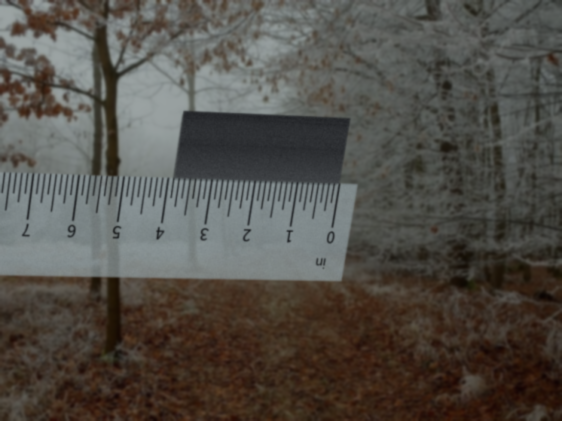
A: 3.875 in
